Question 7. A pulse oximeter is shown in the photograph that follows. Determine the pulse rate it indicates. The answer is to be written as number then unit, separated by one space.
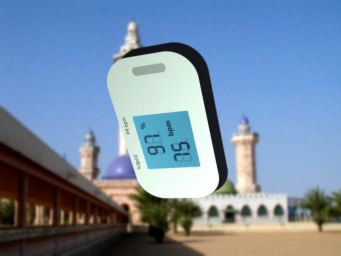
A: 75 bpm
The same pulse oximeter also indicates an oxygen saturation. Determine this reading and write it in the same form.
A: 97 %
